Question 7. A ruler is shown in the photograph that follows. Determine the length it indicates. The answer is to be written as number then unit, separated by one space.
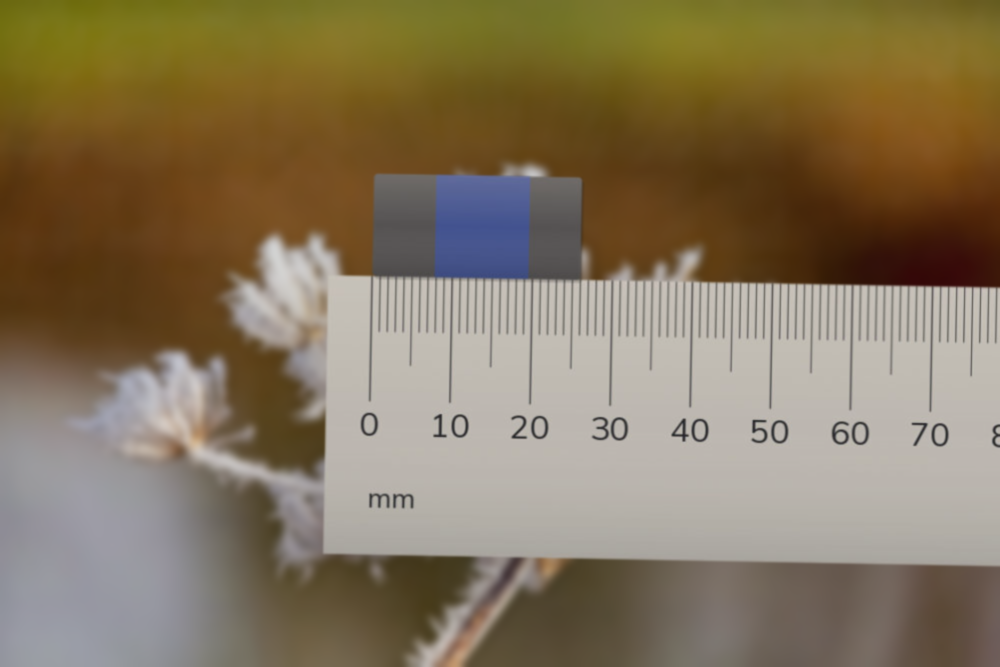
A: 26 mm
